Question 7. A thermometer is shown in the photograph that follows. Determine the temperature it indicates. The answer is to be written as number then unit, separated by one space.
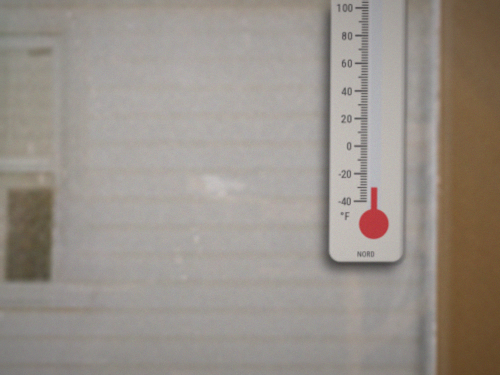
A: -30 °F
